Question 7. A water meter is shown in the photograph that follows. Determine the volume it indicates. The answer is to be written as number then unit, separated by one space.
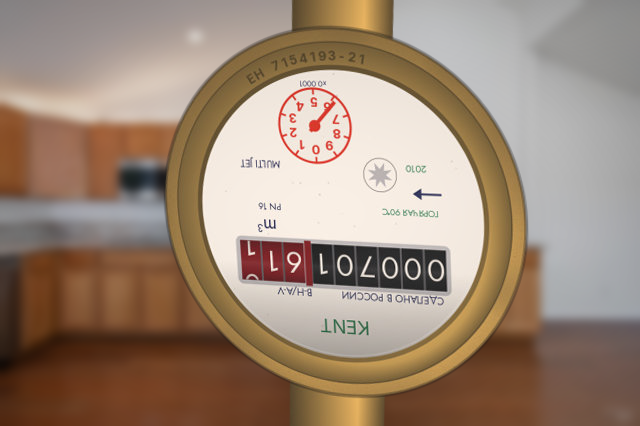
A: 701.6106 m³
